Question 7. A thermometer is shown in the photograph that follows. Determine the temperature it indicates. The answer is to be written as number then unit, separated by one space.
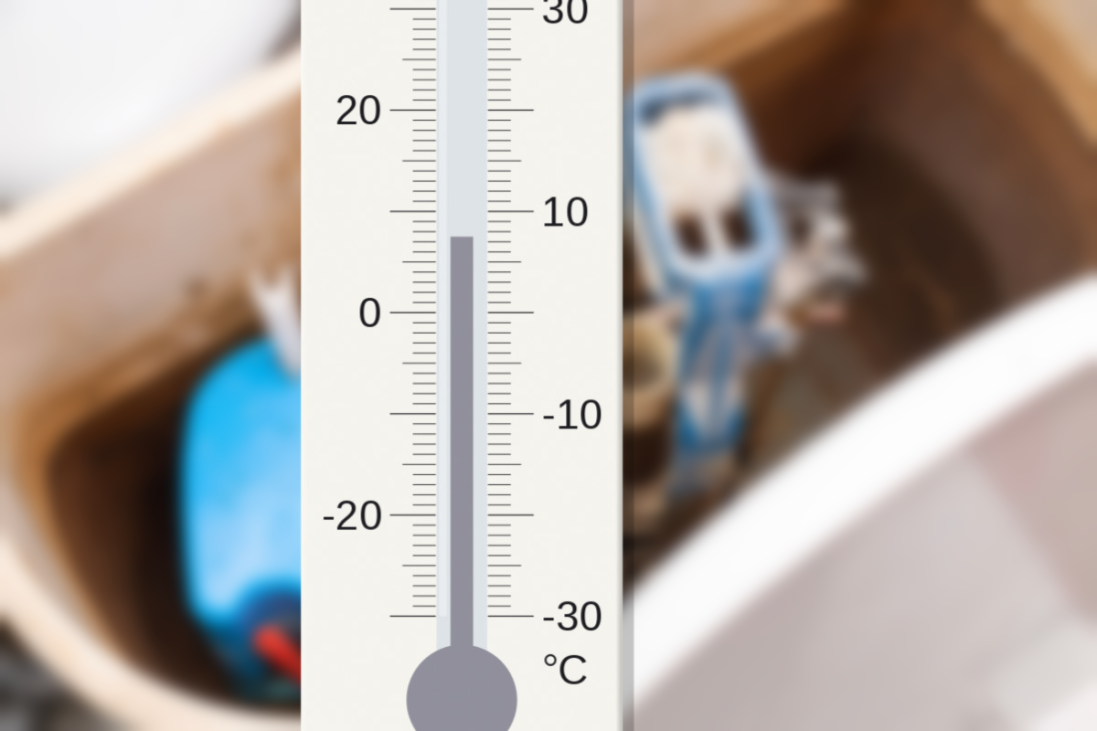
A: 7.5 °C
